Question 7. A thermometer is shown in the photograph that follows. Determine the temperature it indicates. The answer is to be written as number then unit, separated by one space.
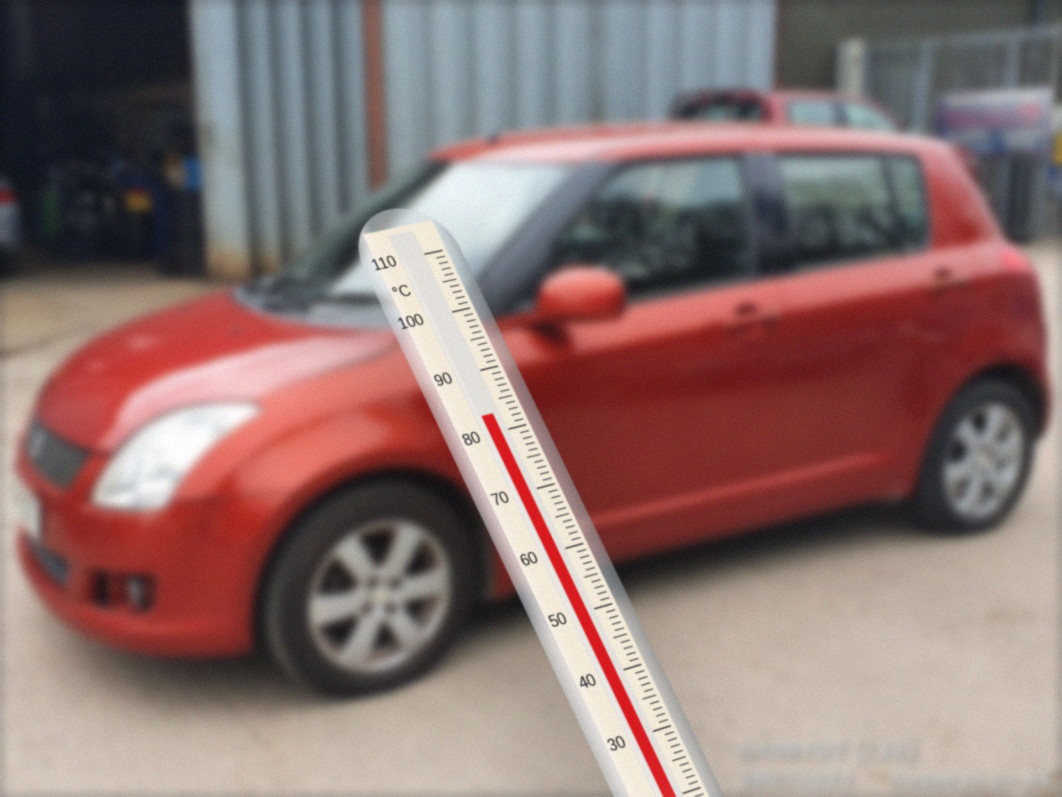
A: 83 °C
